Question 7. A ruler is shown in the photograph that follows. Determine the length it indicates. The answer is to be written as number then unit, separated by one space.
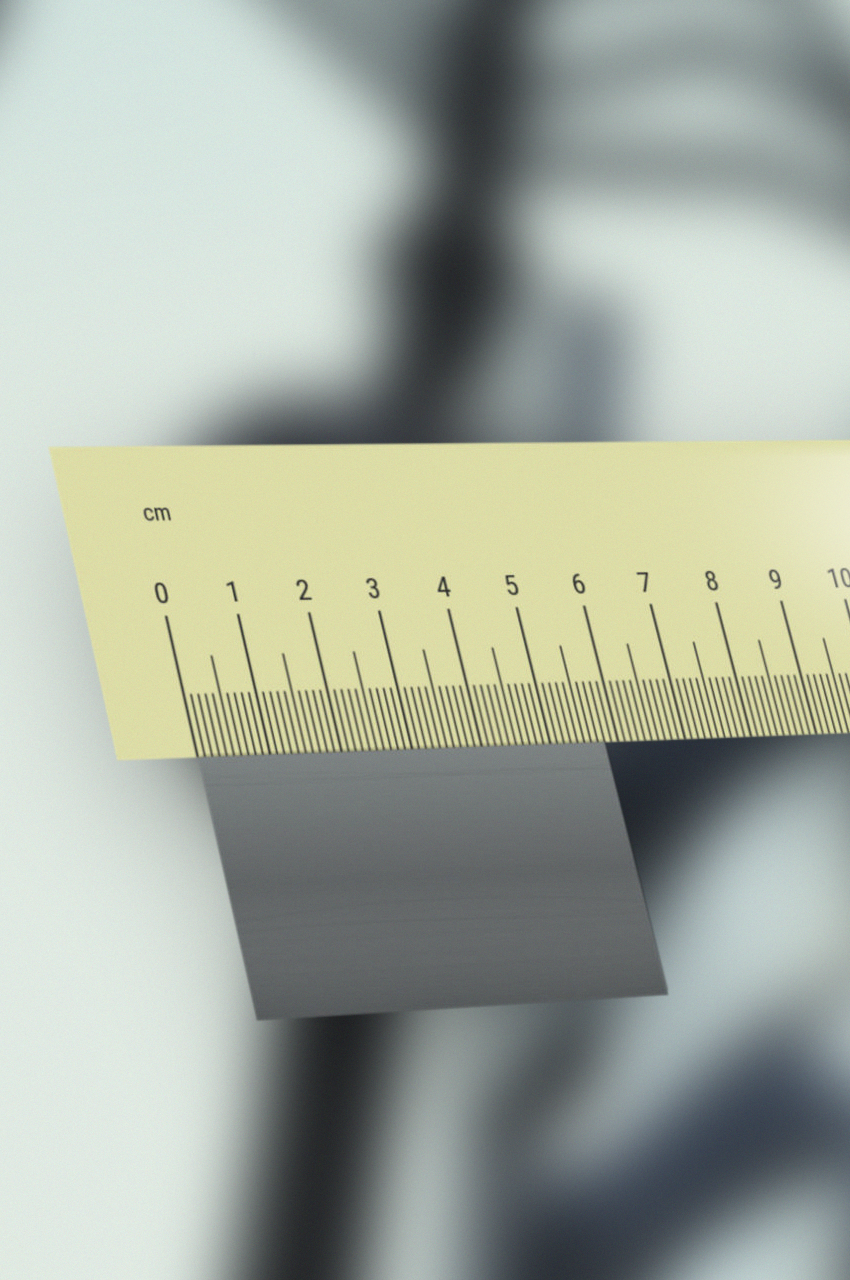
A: 5.8 cm
